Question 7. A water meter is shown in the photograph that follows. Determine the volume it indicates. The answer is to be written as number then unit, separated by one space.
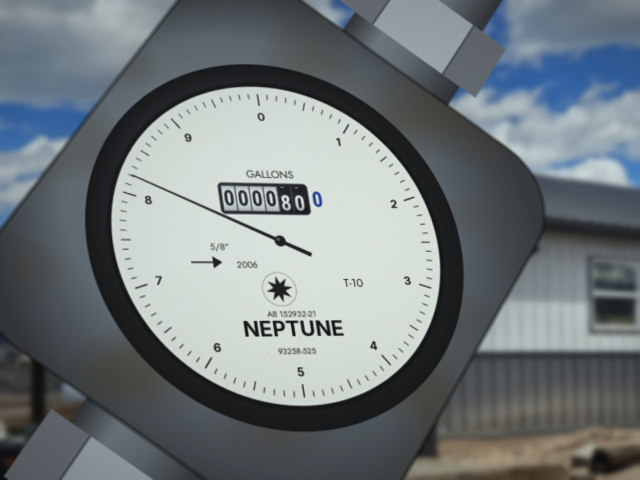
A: 798.2 gal
